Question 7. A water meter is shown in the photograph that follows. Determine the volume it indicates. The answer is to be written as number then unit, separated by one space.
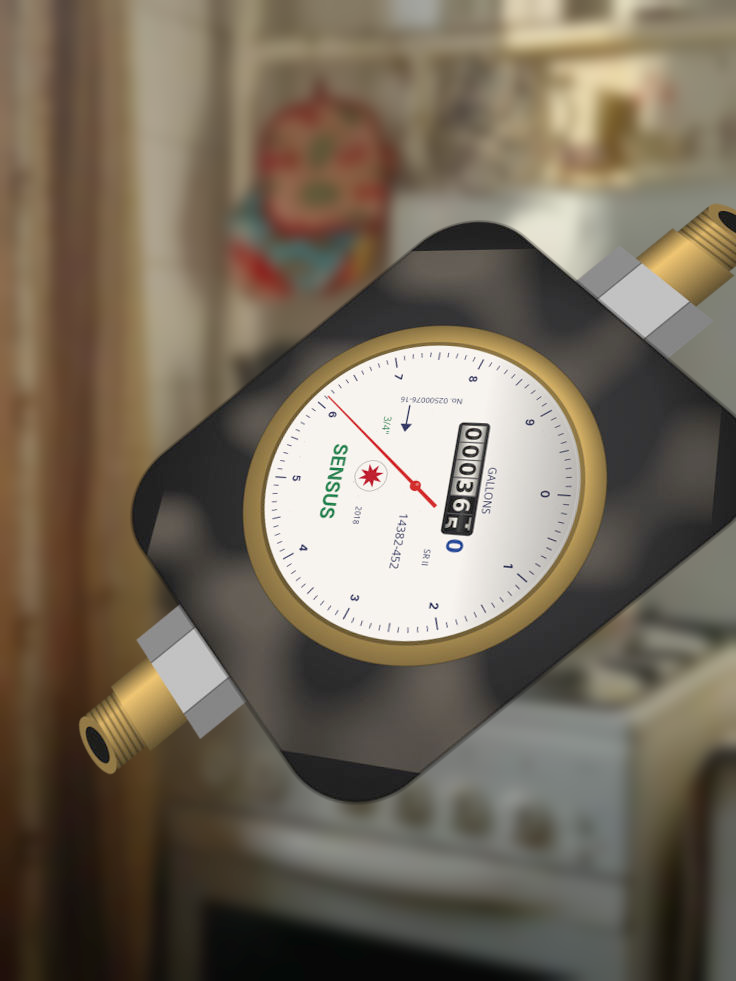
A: 3646.1 gal
